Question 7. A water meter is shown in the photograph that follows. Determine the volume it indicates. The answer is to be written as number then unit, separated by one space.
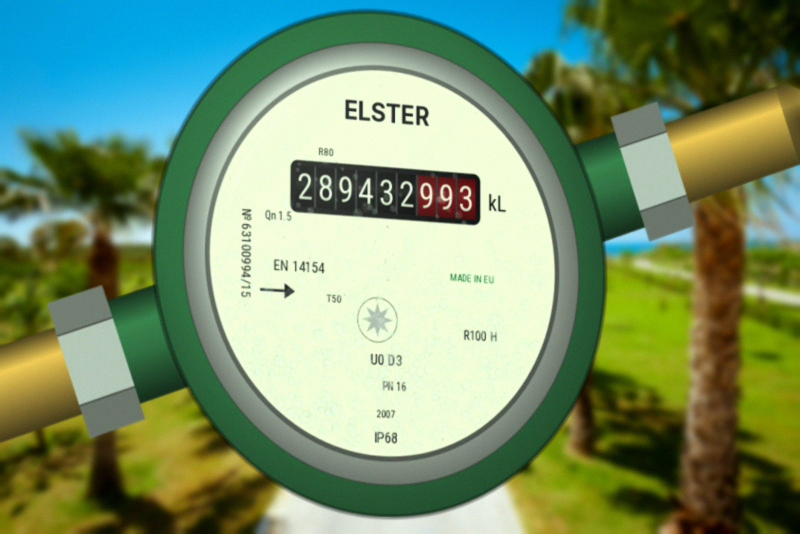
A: 289432.993 kL
